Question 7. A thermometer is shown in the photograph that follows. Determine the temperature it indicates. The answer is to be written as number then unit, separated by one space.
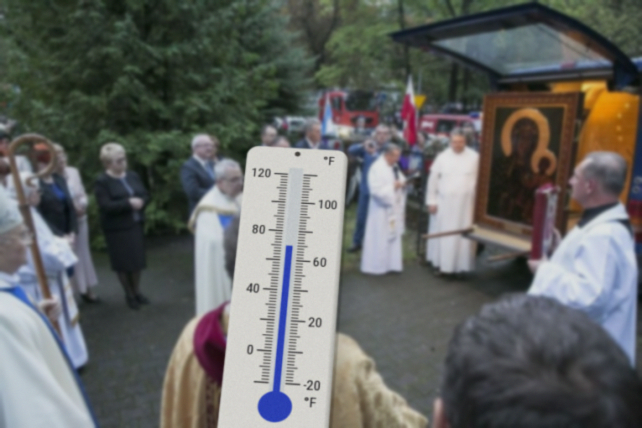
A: 70 °F
